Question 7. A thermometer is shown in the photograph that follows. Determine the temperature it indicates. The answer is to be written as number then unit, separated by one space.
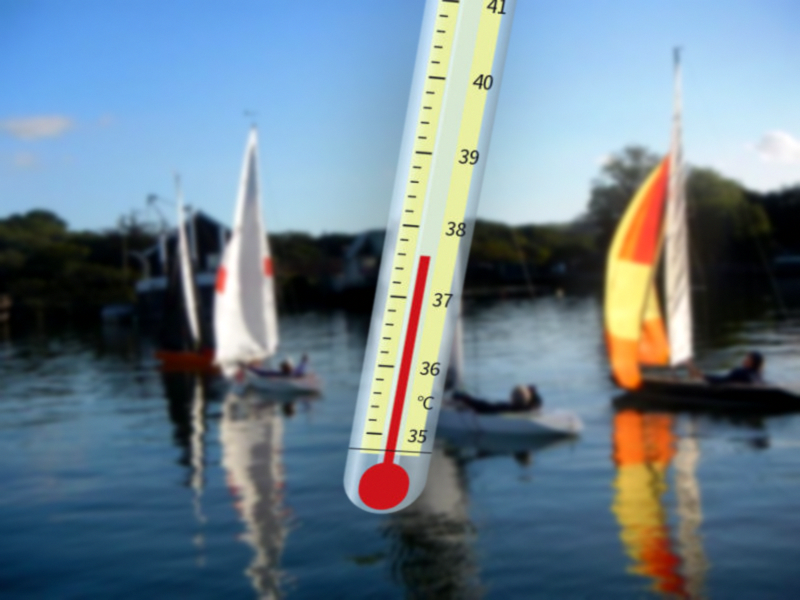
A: 37.6 °C
